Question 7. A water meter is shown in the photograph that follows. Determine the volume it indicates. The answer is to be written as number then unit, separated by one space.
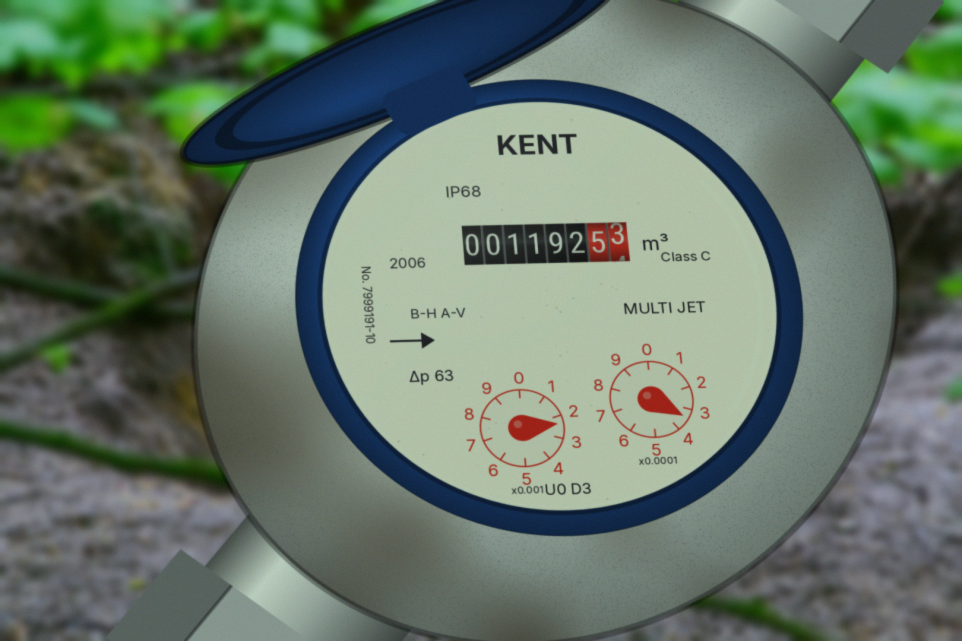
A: 1192.5323 m³
